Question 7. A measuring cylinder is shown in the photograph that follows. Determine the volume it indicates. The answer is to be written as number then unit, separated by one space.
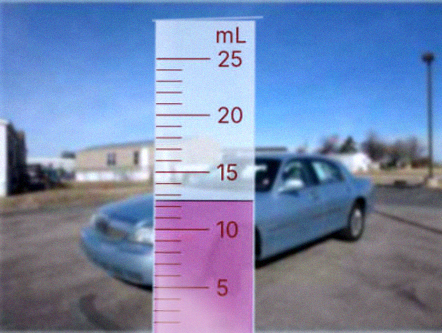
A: 12.5 mL
